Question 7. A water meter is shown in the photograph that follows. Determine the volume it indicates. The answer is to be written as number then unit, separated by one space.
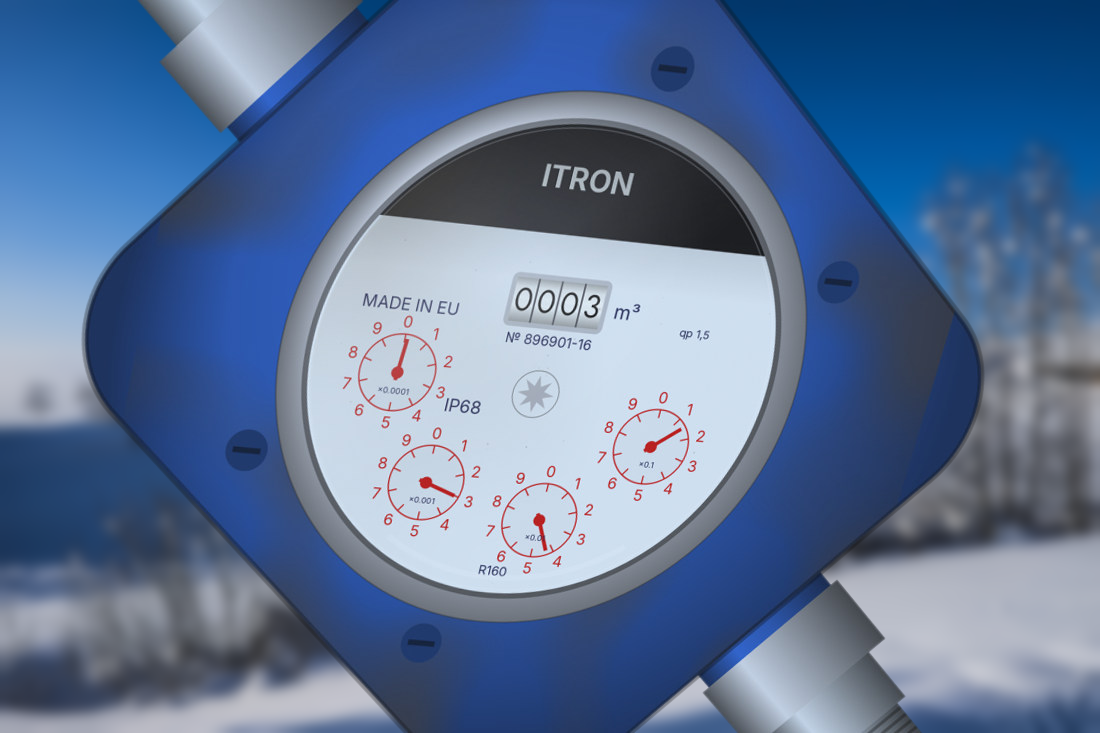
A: 3.1430 m³
